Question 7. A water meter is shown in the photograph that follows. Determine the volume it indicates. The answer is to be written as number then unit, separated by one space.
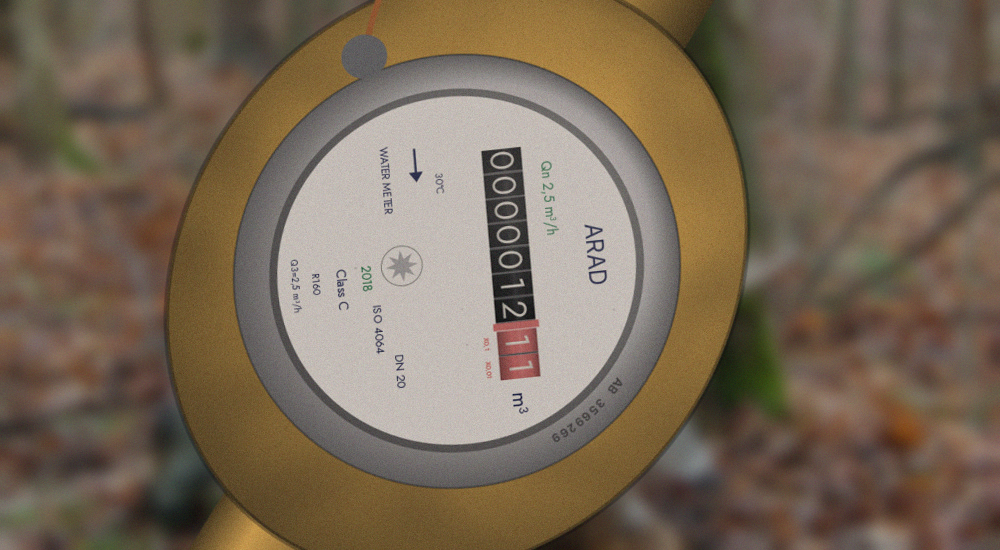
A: 12.11 m³
